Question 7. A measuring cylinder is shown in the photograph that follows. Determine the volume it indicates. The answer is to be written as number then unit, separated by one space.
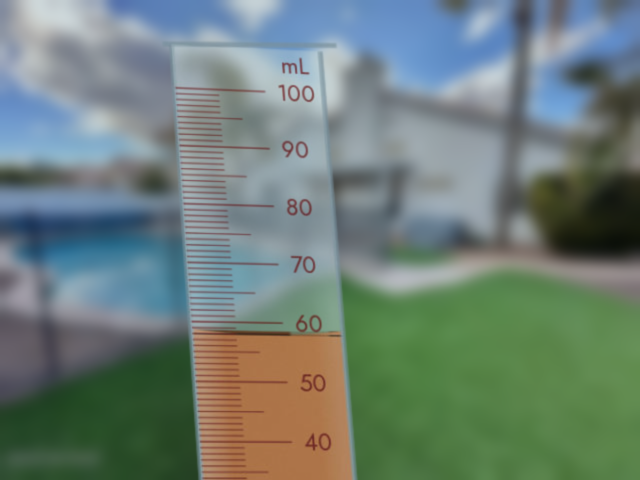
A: 58 mL
